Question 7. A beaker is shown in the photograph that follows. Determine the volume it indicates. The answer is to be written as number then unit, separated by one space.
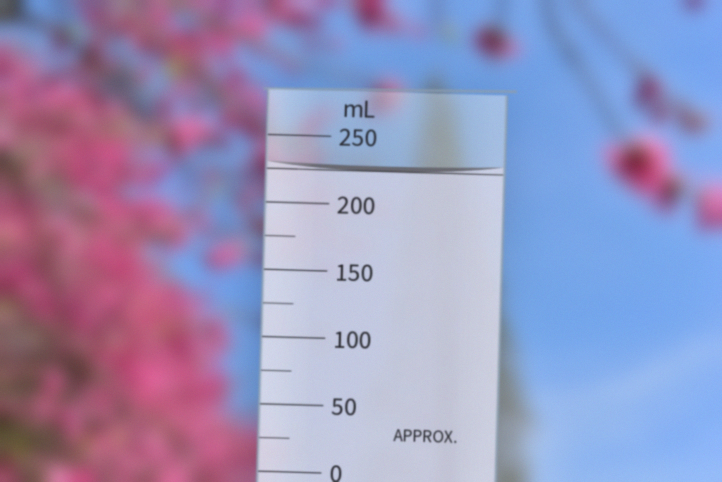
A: 225 mL
